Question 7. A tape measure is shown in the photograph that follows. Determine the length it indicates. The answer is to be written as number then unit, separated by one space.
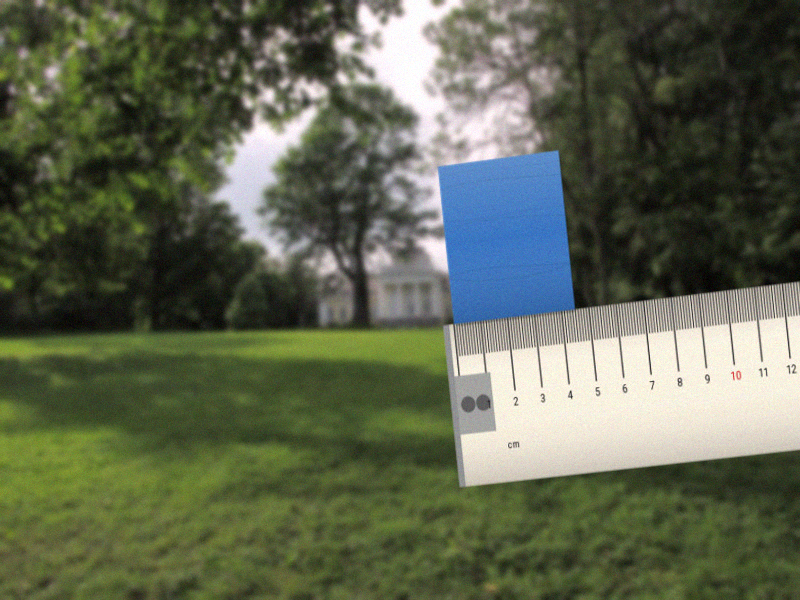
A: 4.5 cm
